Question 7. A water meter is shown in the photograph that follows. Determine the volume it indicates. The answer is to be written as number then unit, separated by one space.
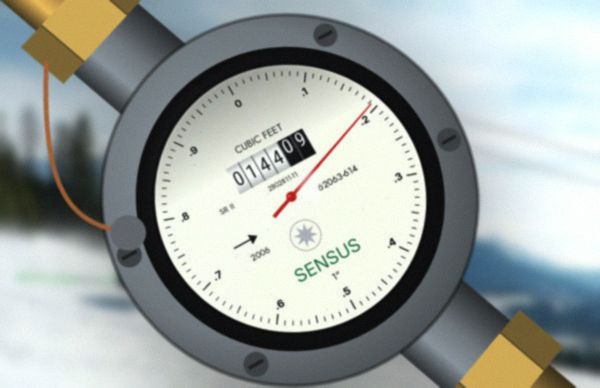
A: 14409.19 ft³
